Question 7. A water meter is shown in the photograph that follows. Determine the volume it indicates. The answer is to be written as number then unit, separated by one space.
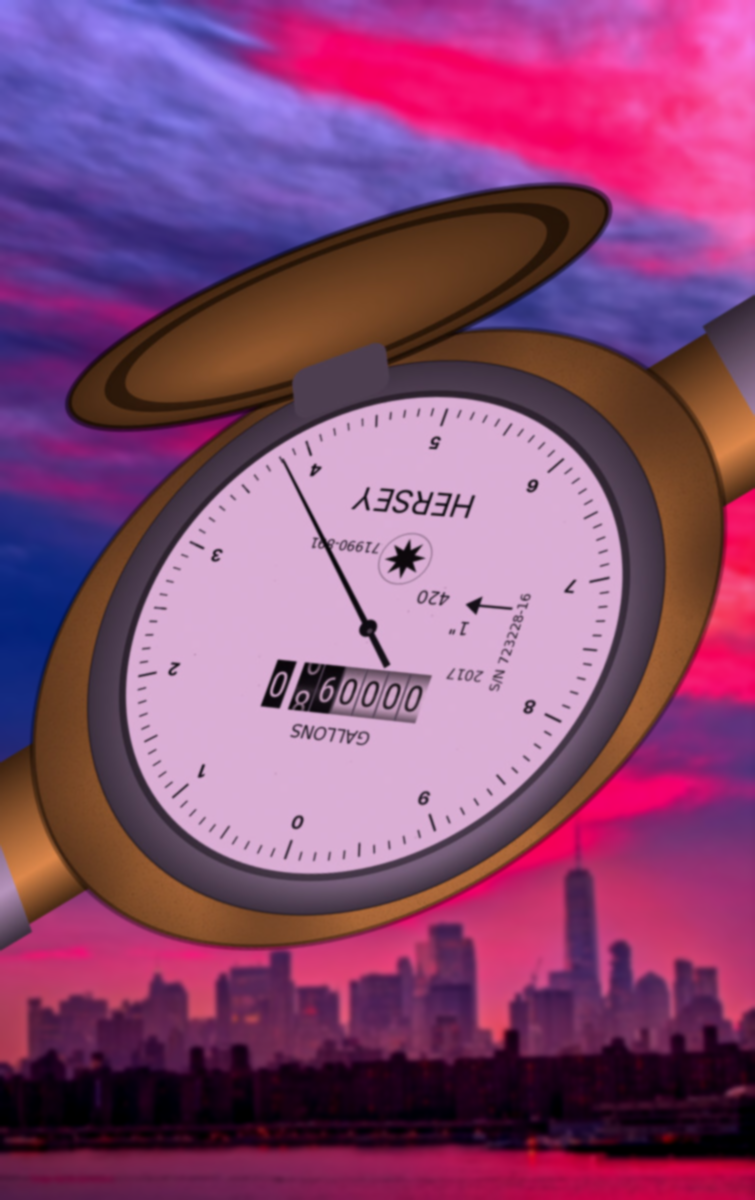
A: 983.8 gal
